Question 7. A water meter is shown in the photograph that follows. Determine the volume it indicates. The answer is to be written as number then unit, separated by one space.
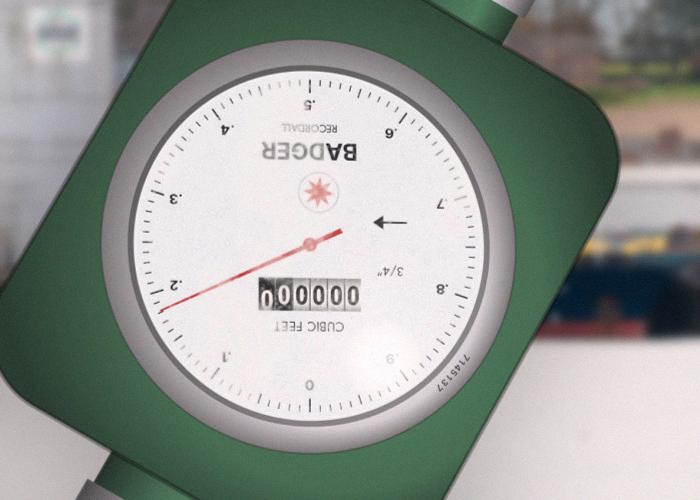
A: 0.18 ft³
